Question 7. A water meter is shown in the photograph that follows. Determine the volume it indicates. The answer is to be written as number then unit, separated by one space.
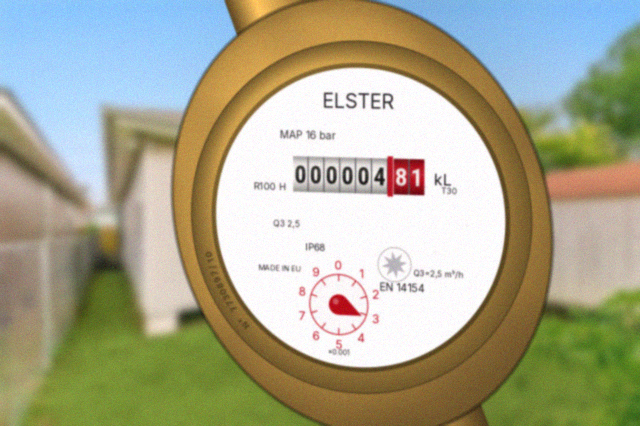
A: 4.813 kL
